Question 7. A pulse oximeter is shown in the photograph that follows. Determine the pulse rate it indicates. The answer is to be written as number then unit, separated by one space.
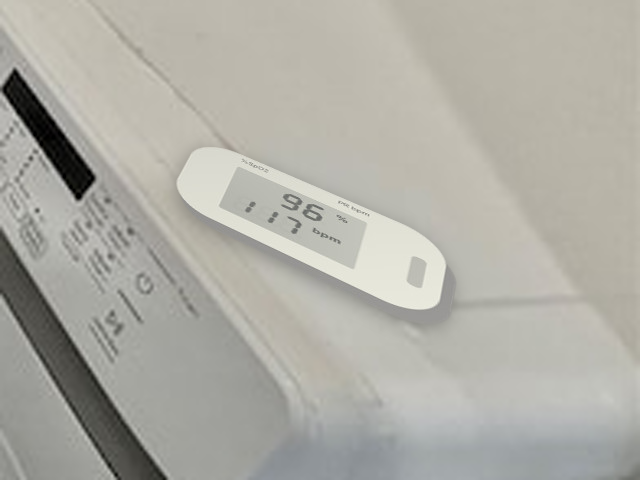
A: 117 bpm
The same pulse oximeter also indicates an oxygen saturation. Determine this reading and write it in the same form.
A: 96 %
